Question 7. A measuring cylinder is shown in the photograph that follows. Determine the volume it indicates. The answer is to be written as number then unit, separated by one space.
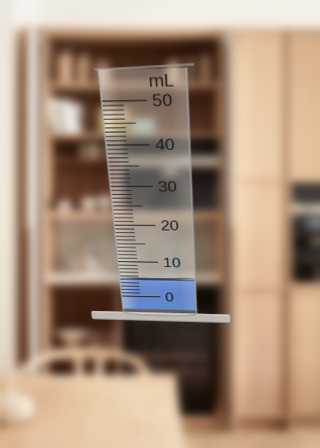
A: 5 mL
